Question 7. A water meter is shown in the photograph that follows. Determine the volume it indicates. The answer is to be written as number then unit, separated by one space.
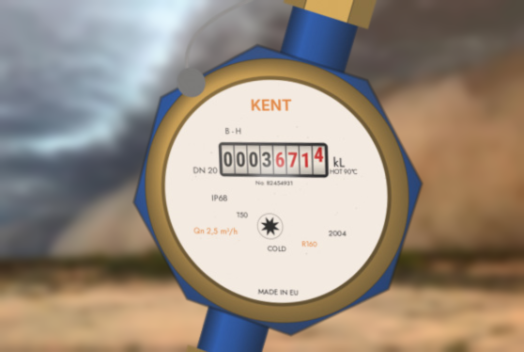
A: 3.6714 kL
